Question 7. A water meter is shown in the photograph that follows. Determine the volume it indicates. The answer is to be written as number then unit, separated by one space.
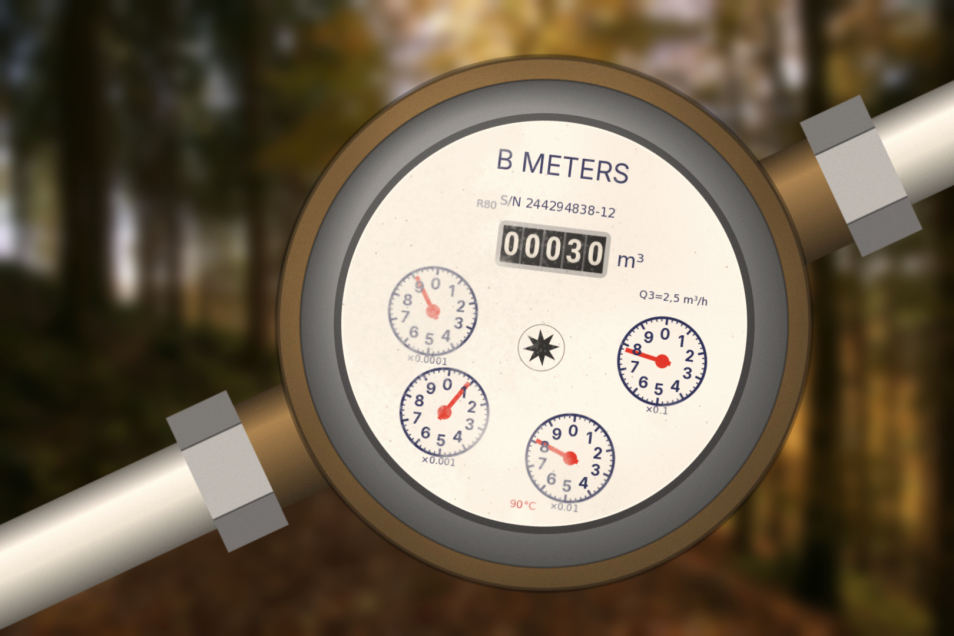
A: 30.7809 m³
